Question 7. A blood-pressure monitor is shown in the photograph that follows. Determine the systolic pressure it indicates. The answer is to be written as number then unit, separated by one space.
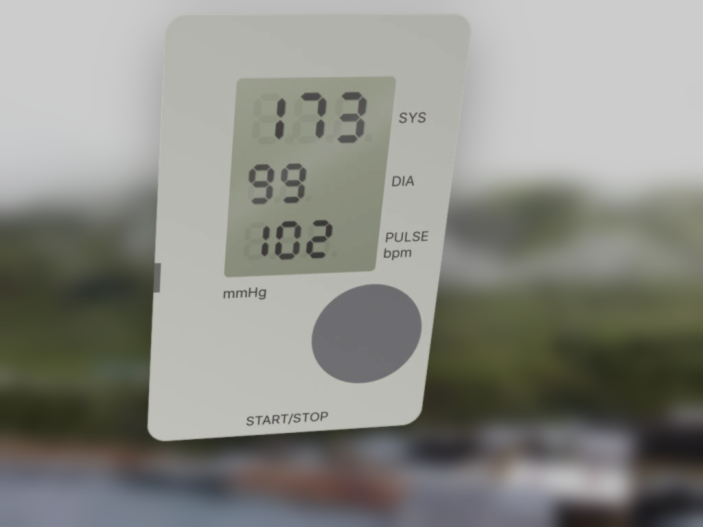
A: 173 mmHg
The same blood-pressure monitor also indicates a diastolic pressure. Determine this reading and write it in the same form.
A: 99 mmHg
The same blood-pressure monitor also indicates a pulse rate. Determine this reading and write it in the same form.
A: 102 bpm
